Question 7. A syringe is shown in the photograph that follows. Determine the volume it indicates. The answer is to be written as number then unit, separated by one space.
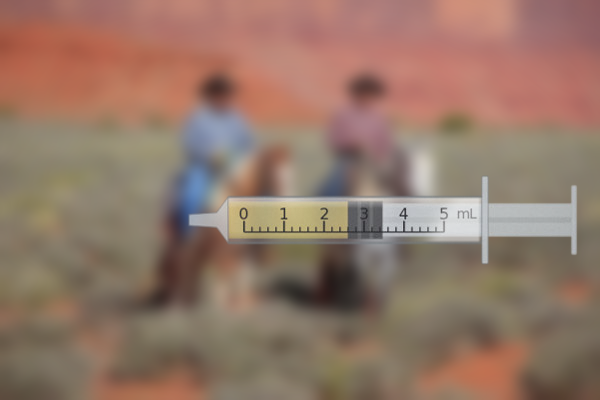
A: 2.6 mL
